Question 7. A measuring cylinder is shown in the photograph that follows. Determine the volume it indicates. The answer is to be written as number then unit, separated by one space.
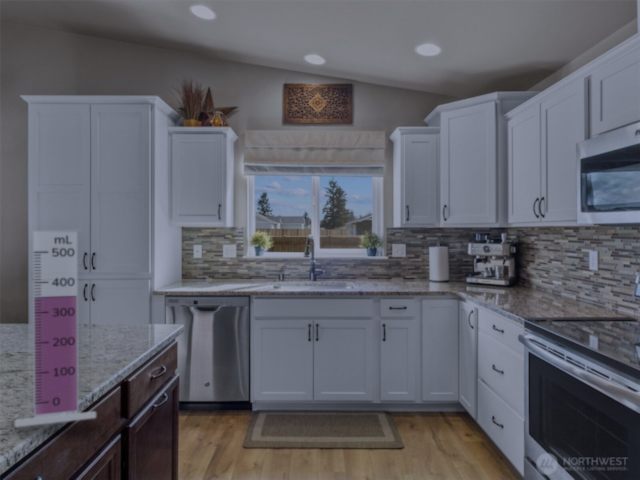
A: 350 mL
